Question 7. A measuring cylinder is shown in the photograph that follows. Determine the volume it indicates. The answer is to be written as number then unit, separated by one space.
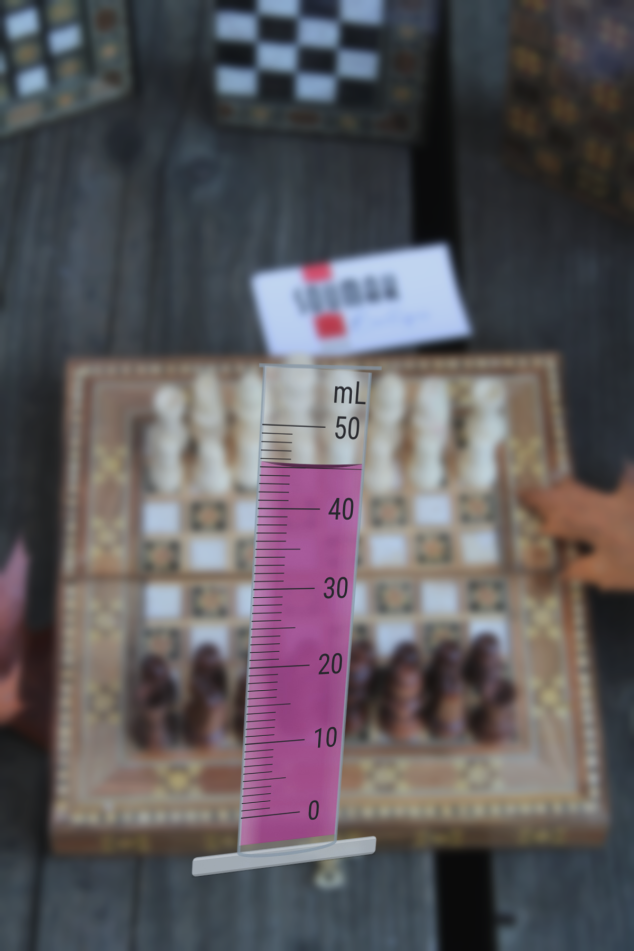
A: 45 mL
